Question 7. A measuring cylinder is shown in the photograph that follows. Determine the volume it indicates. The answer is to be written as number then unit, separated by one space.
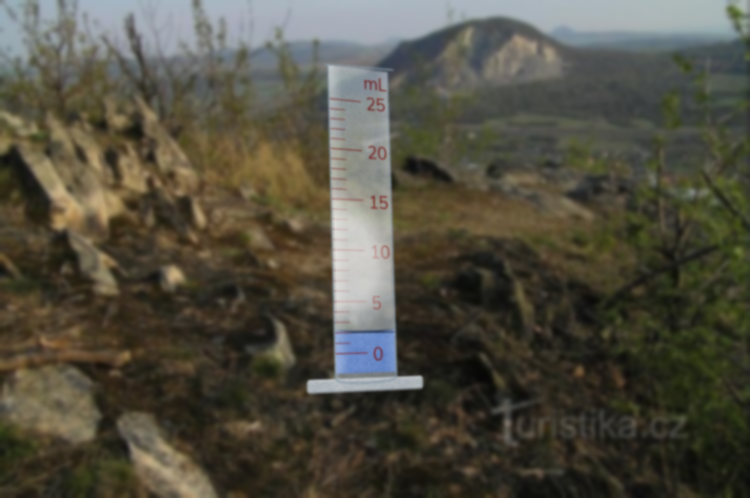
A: 2 mL
